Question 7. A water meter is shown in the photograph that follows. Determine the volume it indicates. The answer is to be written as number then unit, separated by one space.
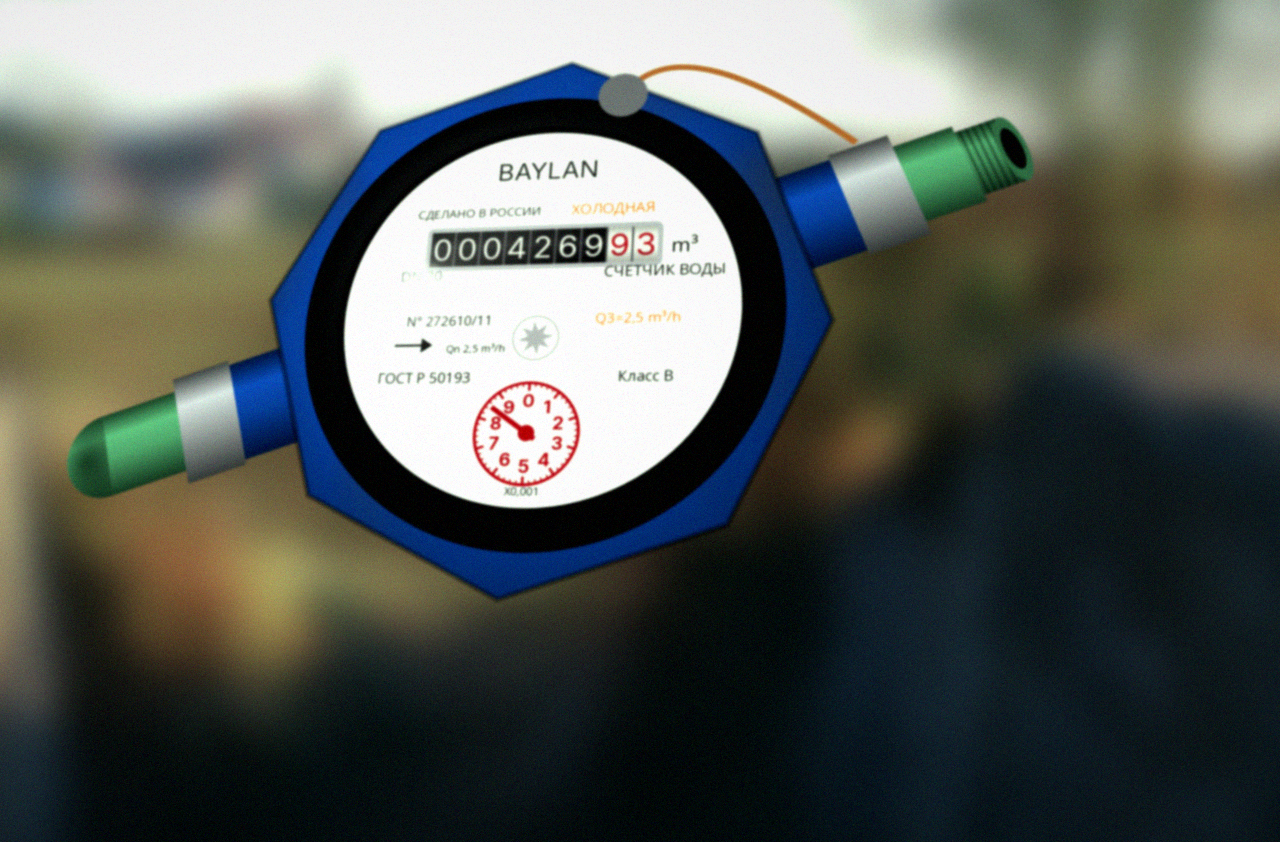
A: 4269.938 m³
